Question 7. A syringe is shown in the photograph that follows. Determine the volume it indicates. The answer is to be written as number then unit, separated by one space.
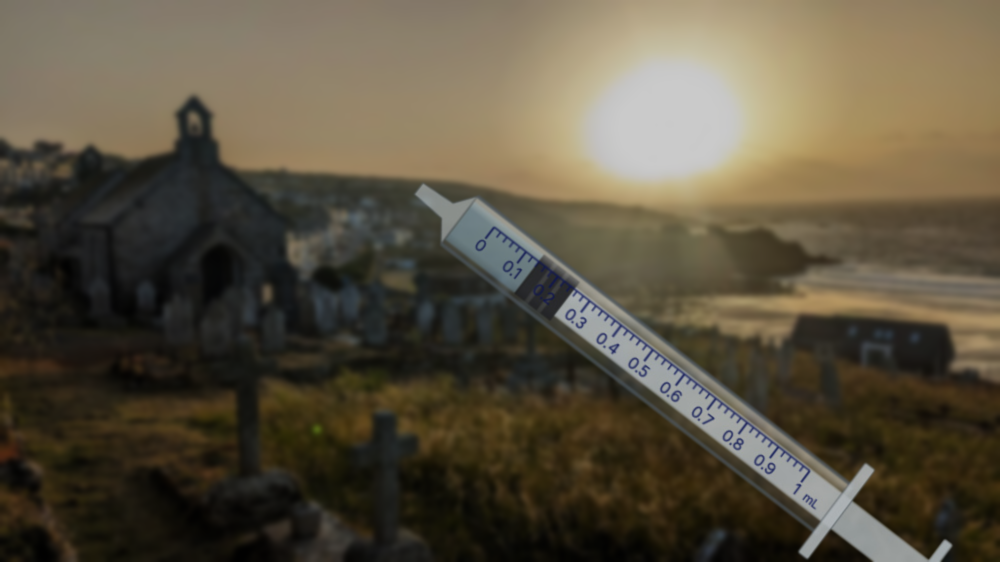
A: 0.14 mL
